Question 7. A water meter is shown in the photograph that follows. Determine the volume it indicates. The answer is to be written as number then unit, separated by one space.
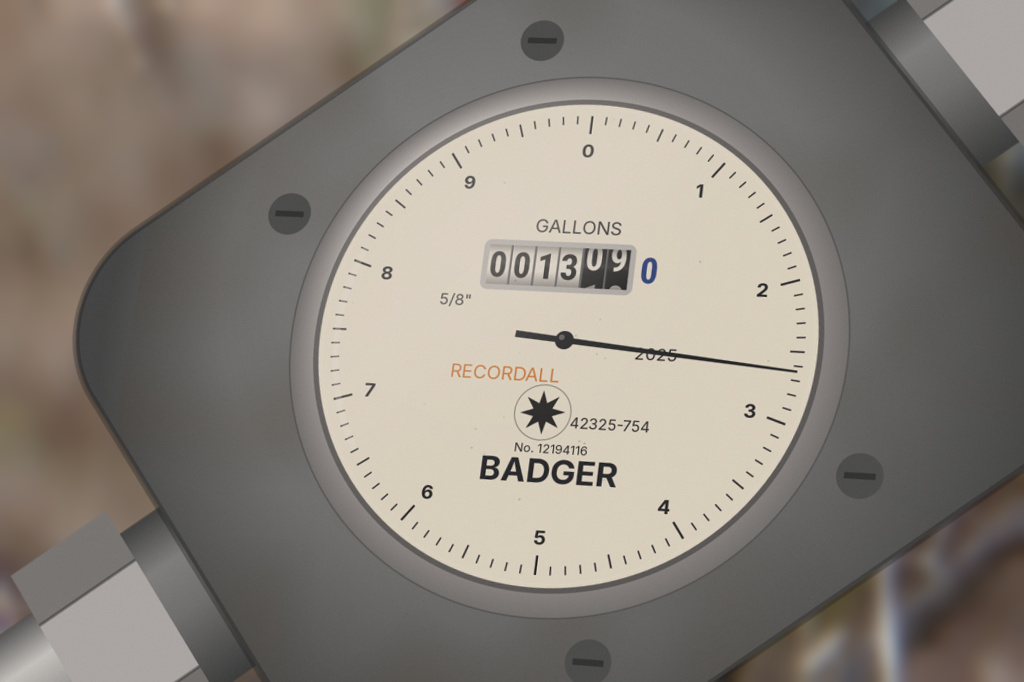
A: 13092.6 gal
